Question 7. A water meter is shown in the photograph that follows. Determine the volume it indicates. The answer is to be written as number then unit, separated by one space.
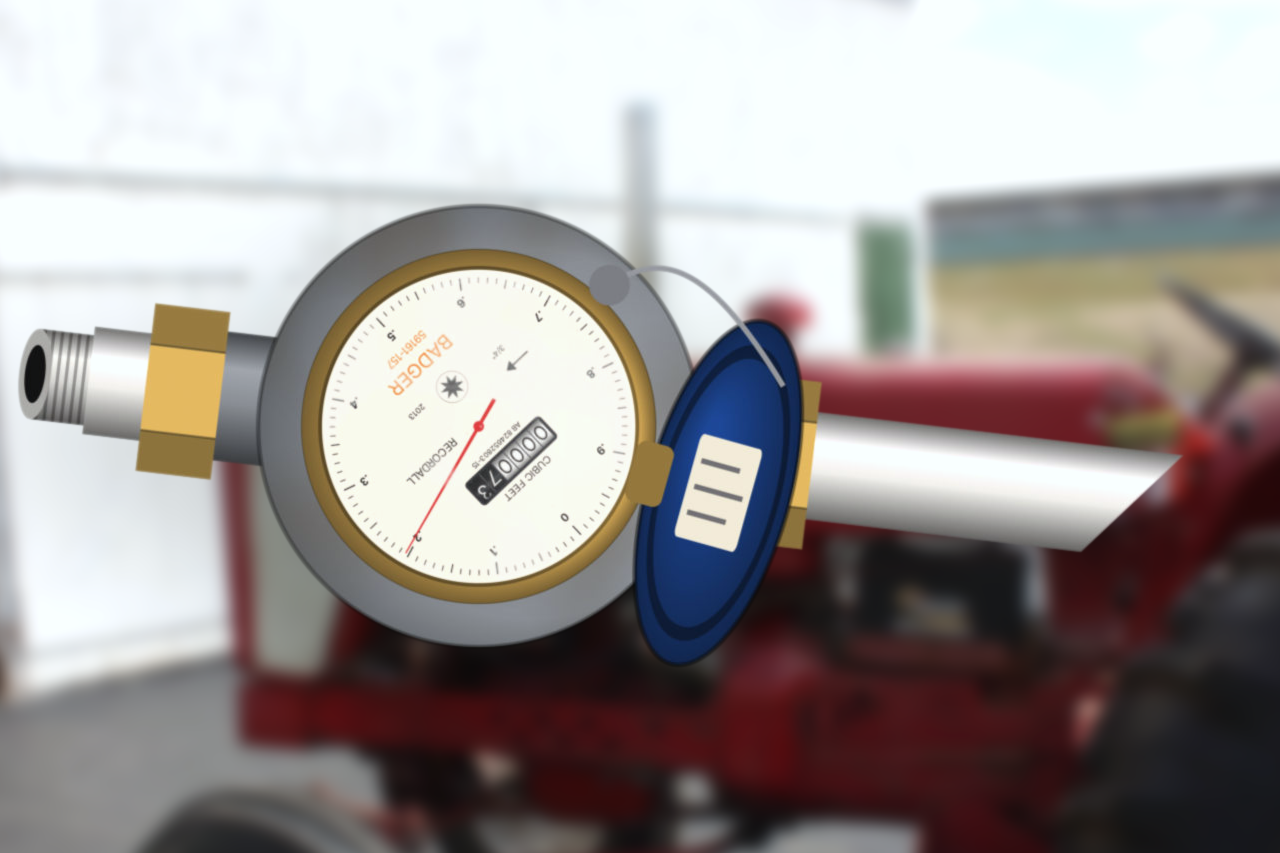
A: 73.20 ft³
